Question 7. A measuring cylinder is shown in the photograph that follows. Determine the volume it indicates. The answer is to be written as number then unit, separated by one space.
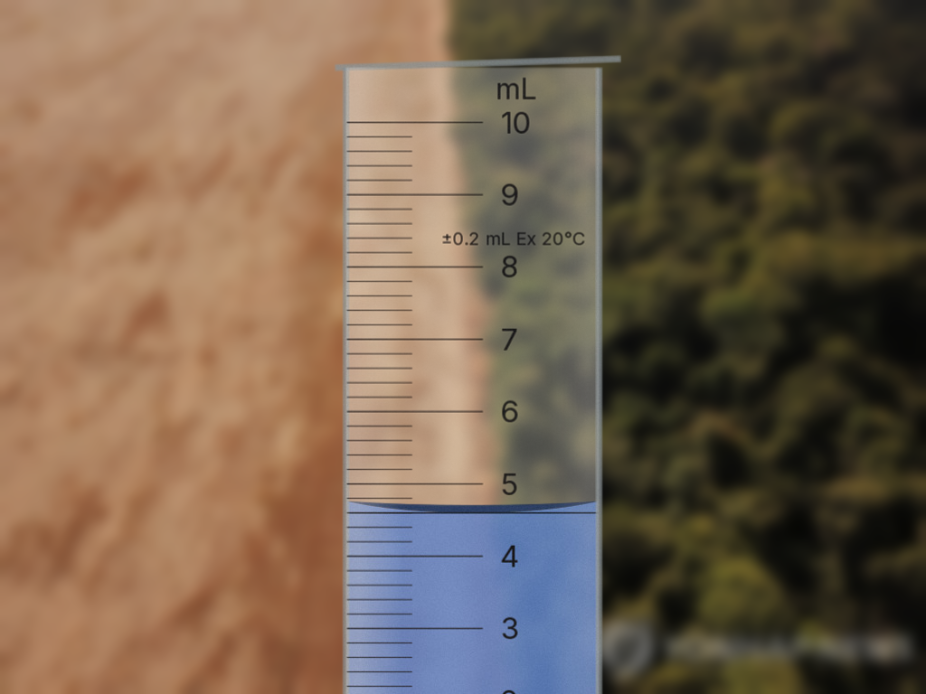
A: 4.6 mL
